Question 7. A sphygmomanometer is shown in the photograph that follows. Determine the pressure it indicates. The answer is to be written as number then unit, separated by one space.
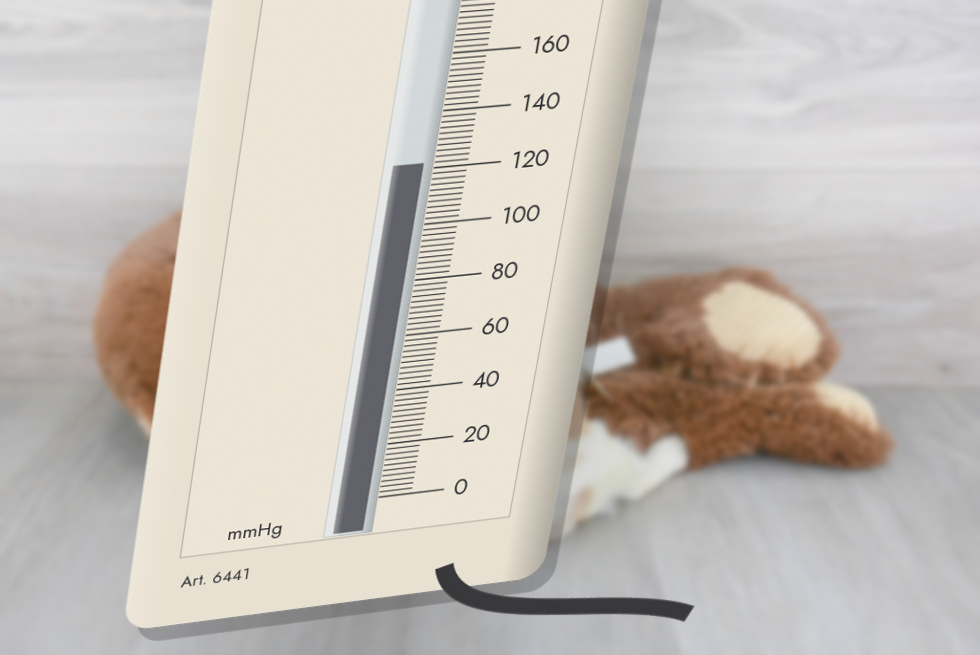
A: 122 mmHg
